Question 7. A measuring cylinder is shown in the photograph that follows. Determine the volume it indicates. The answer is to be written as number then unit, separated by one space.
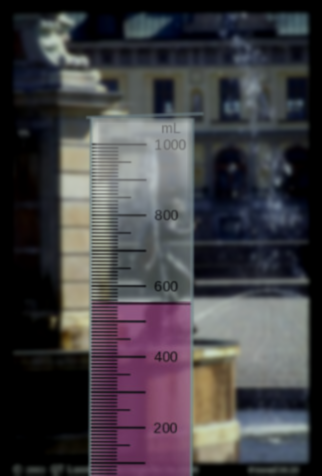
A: 550 mL
